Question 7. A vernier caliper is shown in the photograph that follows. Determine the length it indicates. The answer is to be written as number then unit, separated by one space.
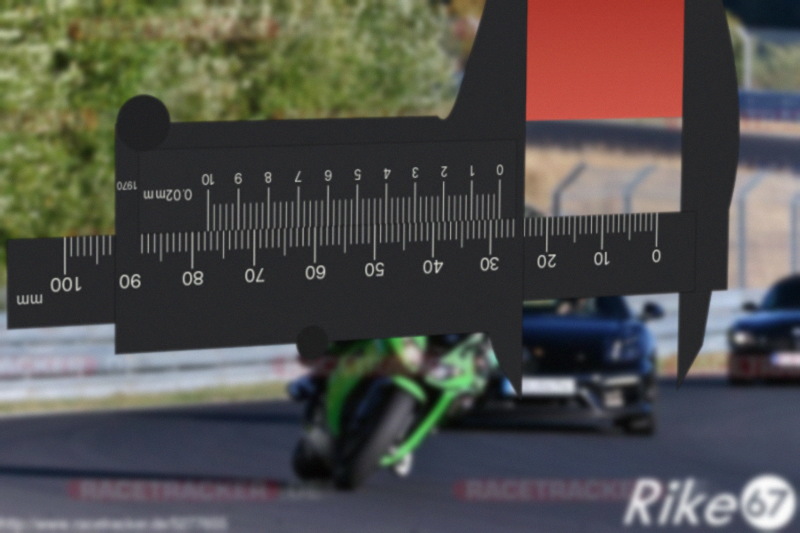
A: 28.5 mm
